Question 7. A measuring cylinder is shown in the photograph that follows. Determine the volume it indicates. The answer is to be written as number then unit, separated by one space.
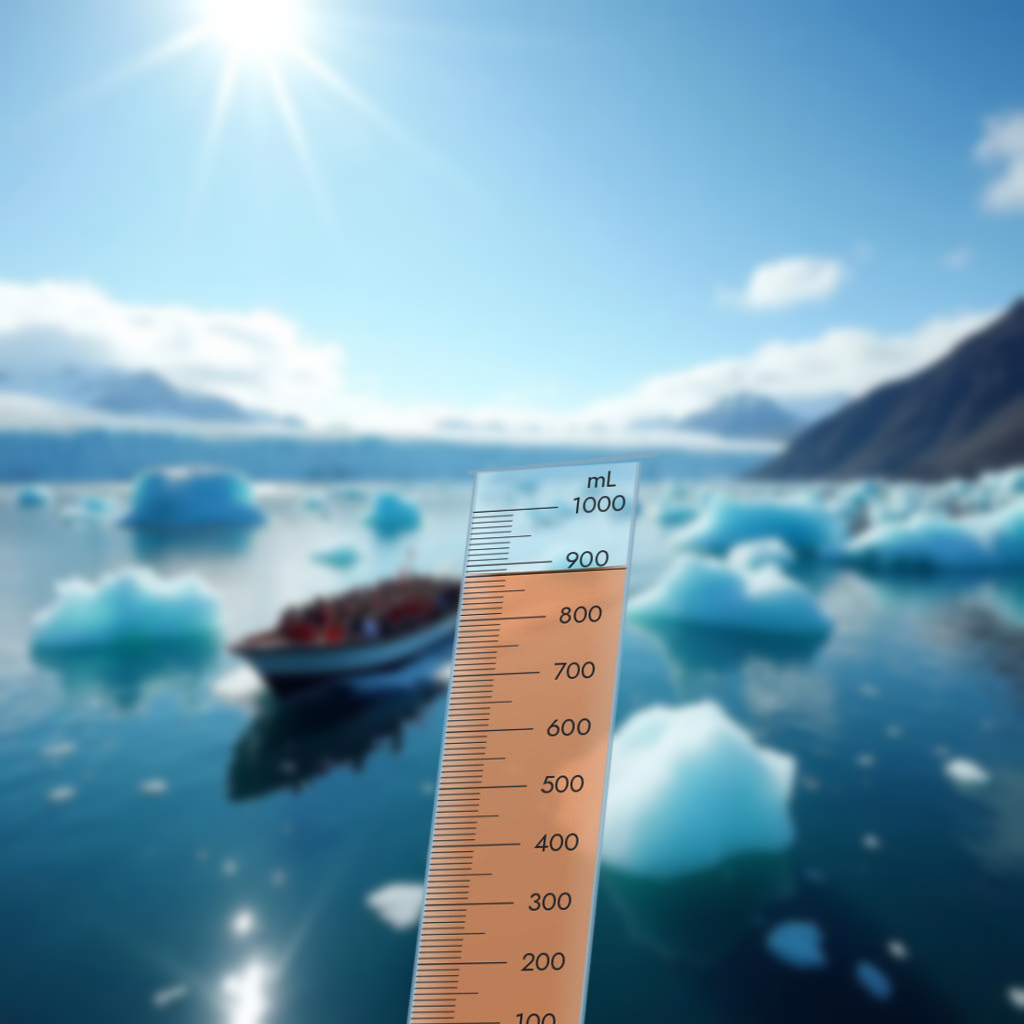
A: 880 mL
